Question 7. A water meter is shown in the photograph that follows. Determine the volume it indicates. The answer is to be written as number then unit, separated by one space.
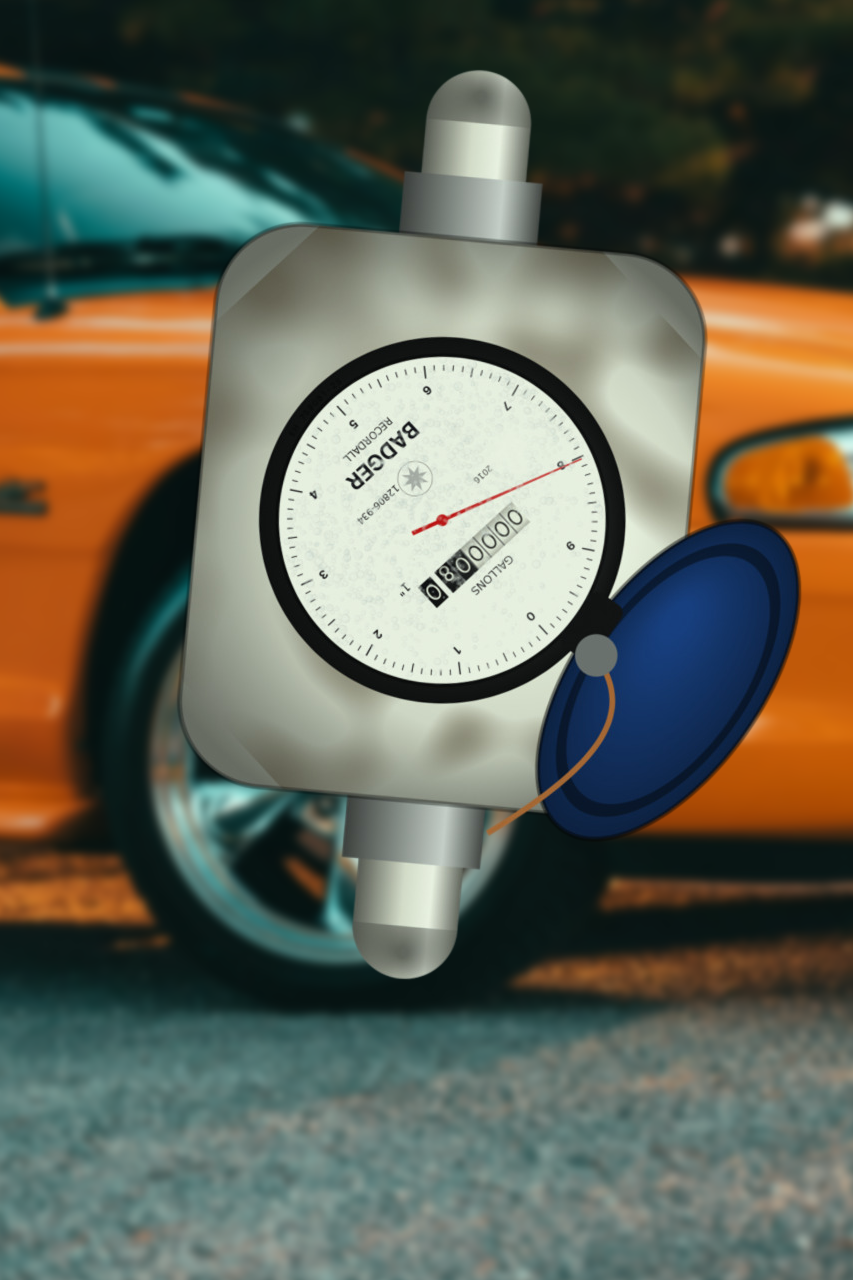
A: 78.0 gal
